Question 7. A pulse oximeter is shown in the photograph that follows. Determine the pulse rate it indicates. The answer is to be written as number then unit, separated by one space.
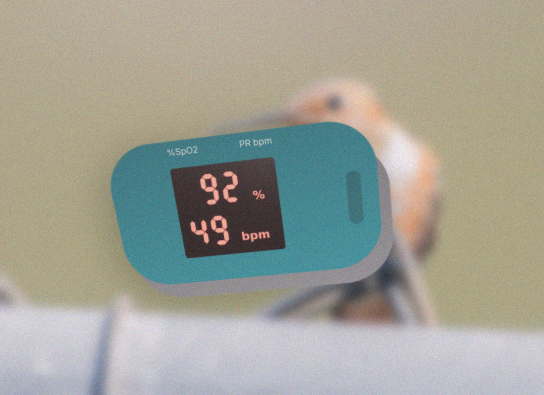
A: 49 bpm
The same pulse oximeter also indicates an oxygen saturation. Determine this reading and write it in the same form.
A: 92 %
